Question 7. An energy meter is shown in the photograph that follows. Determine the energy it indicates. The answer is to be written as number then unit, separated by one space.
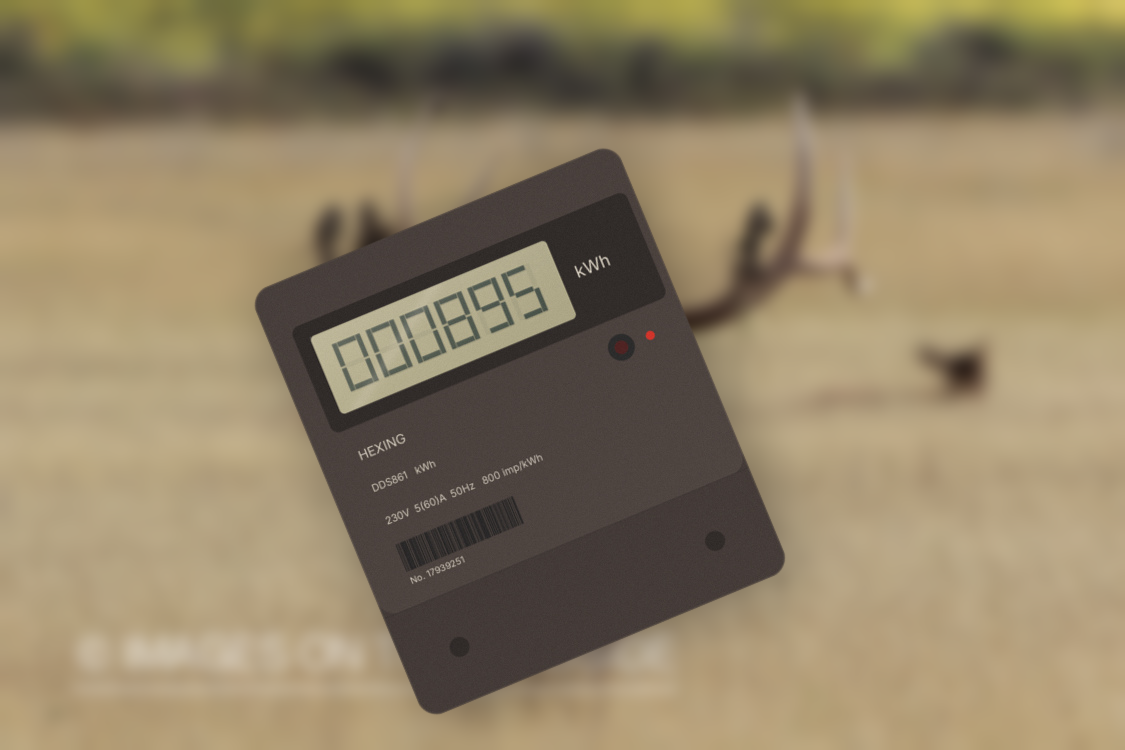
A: 895 kWh
